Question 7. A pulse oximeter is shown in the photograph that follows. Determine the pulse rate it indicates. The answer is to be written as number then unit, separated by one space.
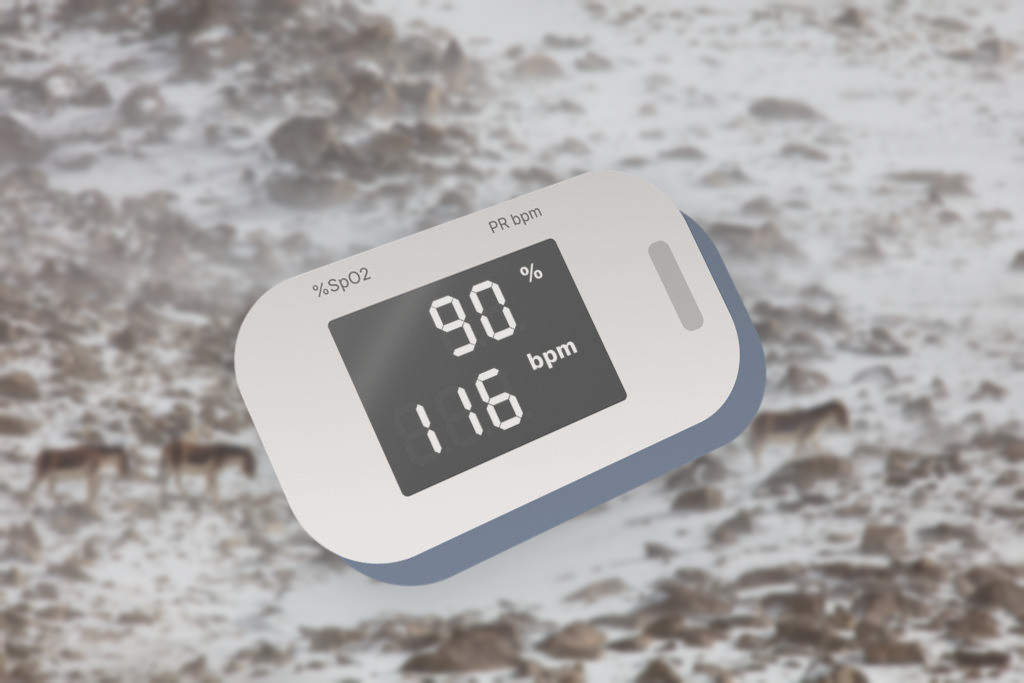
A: 116 bpm
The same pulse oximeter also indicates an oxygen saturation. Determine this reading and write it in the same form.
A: 90 %
